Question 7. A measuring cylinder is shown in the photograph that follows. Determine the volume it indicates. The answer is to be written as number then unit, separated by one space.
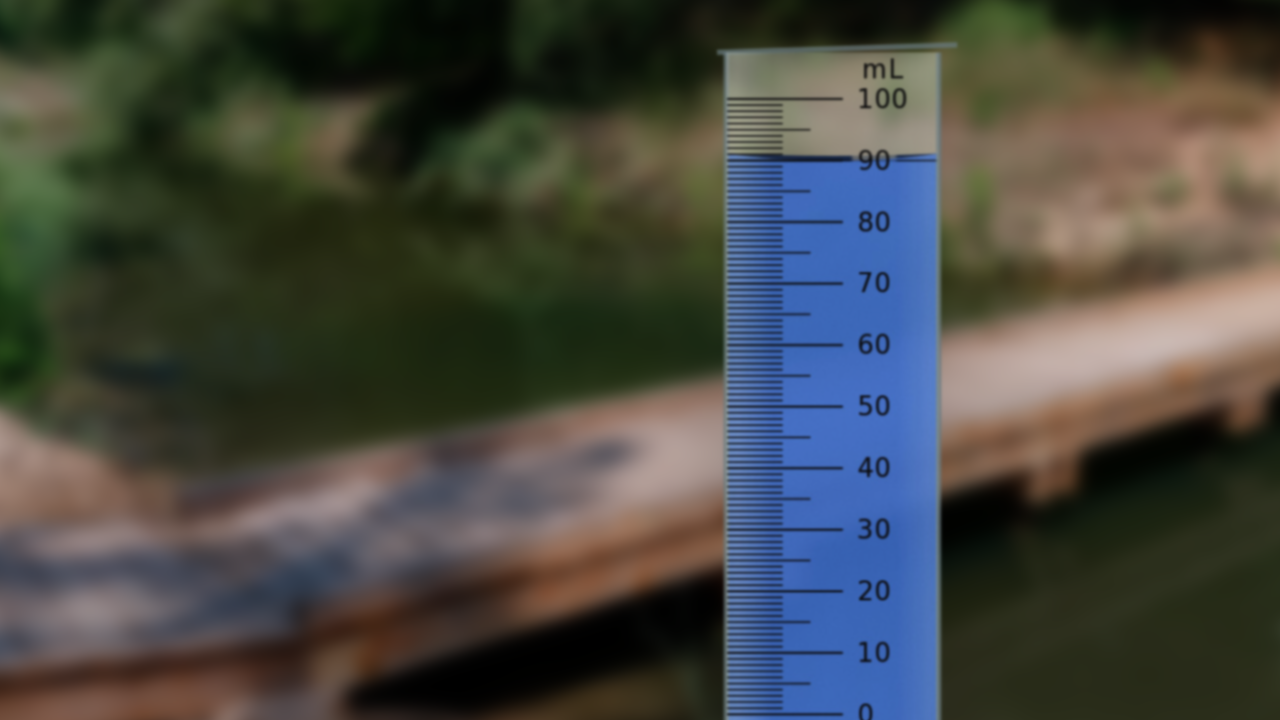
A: 90 mL
